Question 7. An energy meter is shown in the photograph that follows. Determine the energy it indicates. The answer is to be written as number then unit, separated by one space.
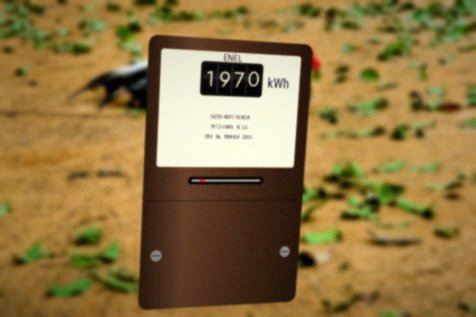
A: 1970 kWh
